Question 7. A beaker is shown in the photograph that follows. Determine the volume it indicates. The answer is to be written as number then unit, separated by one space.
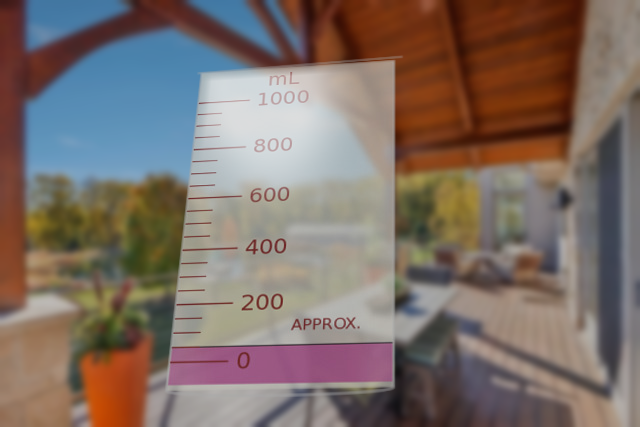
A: 50 mL
